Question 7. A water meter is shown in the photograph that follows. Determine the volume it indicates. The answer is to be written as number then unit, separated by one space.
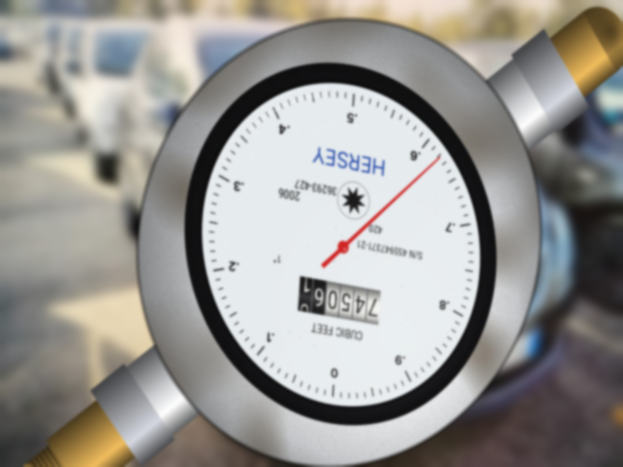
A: 745060.62 ft³
